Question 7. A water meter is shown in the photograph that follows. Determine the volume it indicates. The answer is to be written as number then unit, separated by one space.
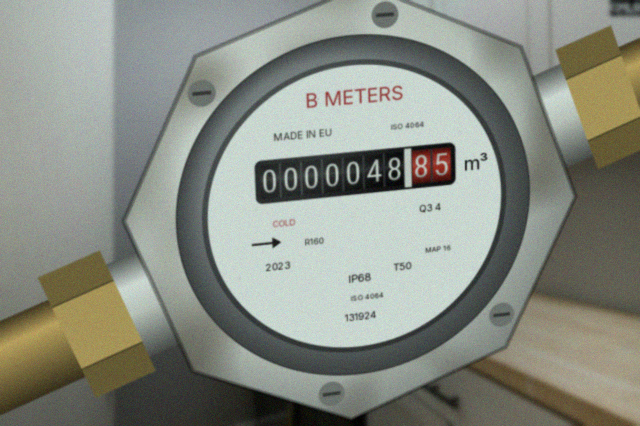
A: 48.85 m³
